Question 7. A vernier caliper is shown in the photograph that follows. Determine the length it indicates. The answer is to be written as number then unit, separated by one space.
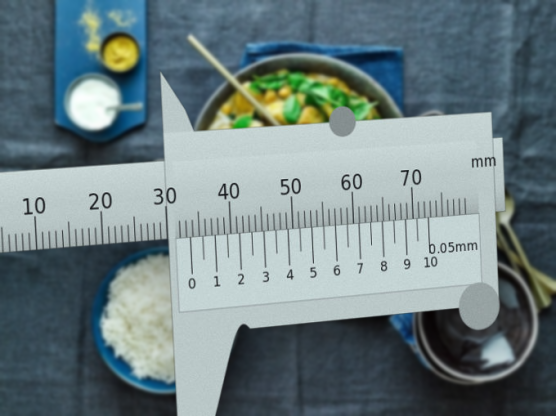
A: 33.6 mm
